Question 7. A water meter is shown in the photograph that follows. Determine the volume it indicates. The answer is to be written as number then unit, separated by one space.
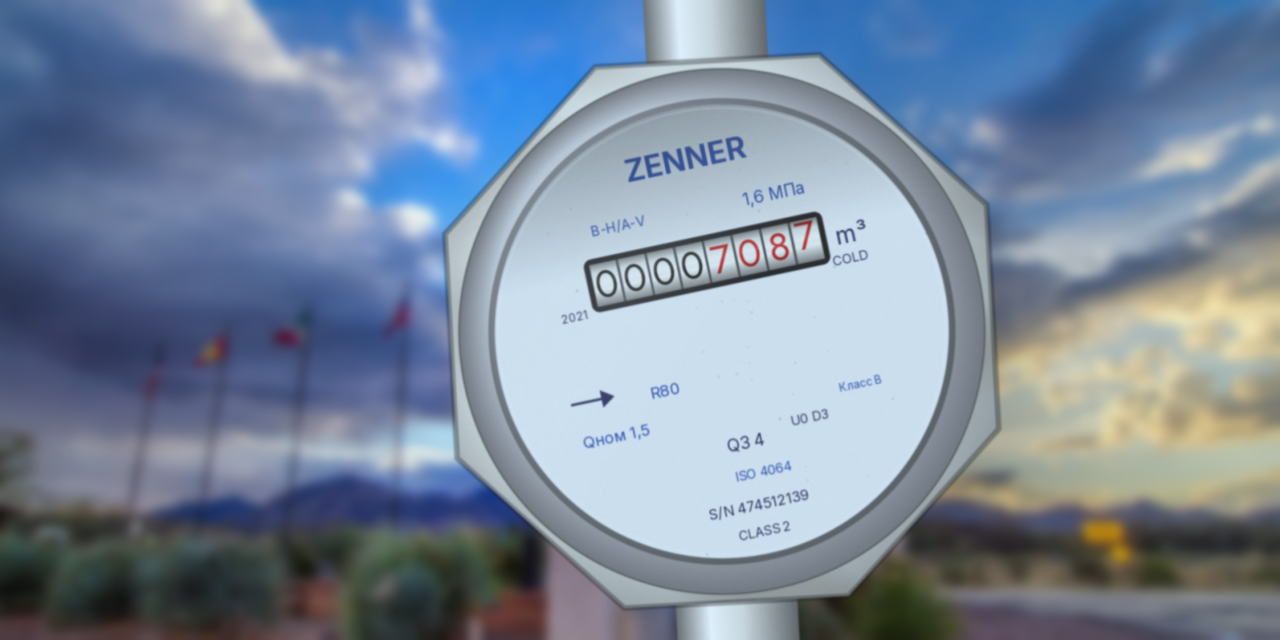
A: 0.7087 m³
